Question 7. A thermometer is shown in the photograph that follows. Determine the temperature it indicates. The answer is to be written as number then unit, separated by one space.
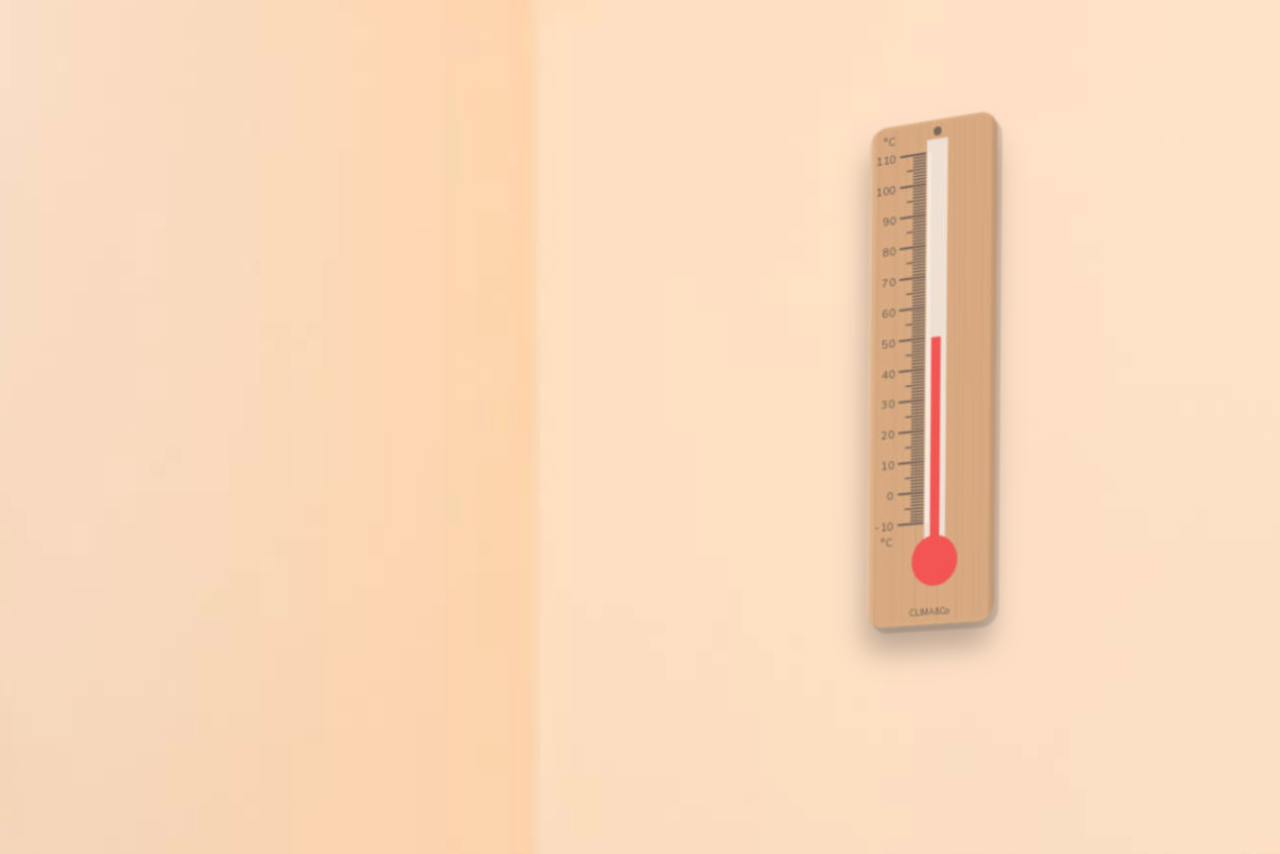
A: 50 °C
